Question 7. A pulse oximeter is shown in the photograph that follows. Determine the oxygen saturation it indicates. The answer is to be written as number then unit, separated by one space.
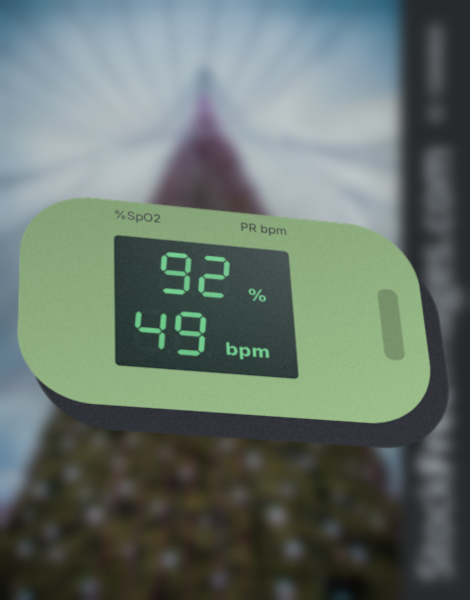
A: 92 %
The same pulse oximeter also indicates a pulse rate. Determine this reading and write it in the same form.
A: 49 bpm
